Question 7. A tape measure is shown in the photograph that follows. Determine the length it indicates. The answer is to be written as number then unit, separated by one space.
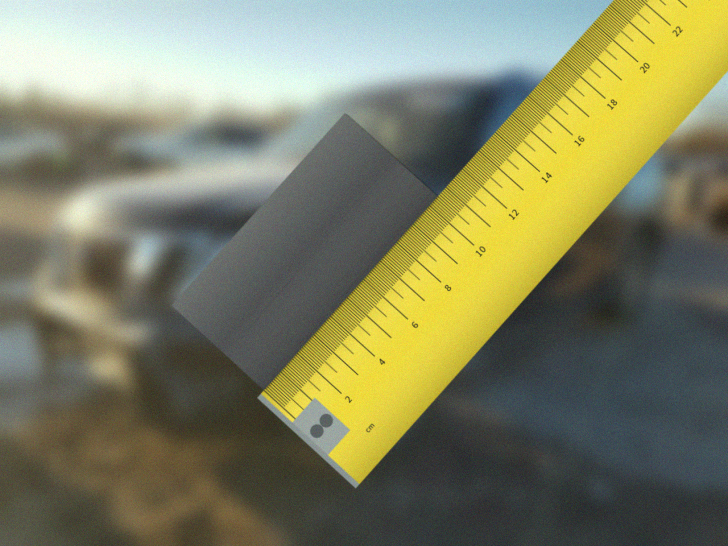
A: 10.5 cm
